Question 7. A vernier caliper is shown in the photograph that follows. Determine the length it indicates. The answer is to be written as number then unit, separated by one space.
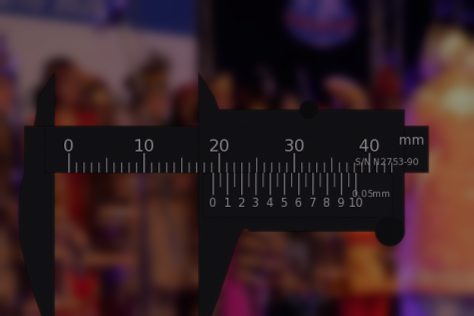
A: 19.2 mm
